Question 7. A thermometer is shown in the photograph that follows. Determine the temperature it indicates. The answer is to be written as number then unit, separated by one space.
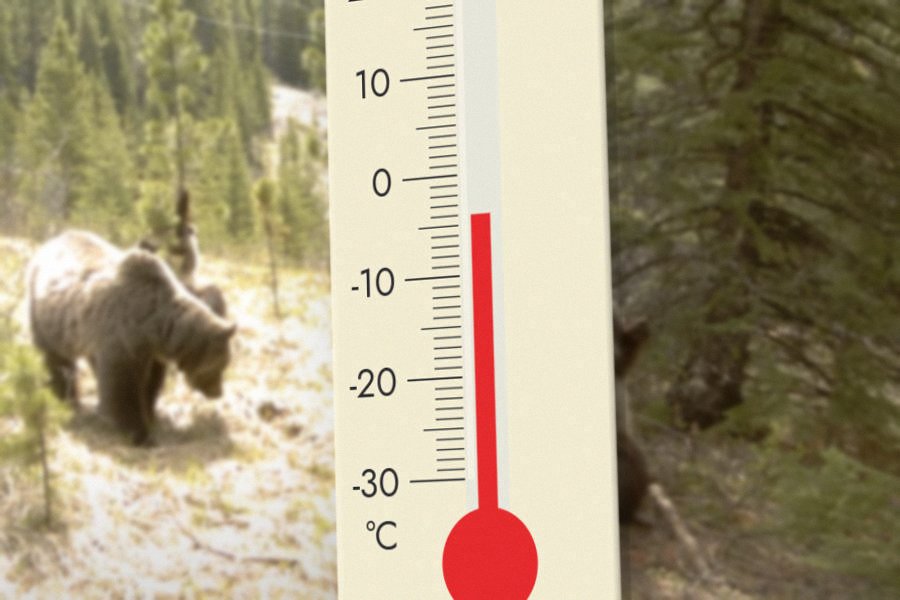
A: -4 °C
